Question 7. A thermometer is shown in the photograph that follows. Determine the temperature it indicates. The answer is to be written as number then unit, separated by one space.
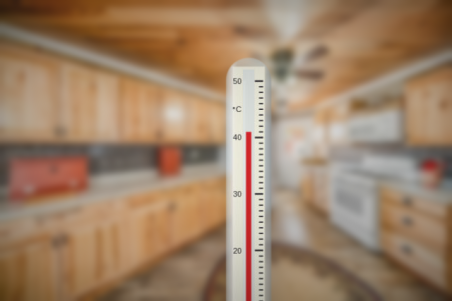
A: 41 °C
